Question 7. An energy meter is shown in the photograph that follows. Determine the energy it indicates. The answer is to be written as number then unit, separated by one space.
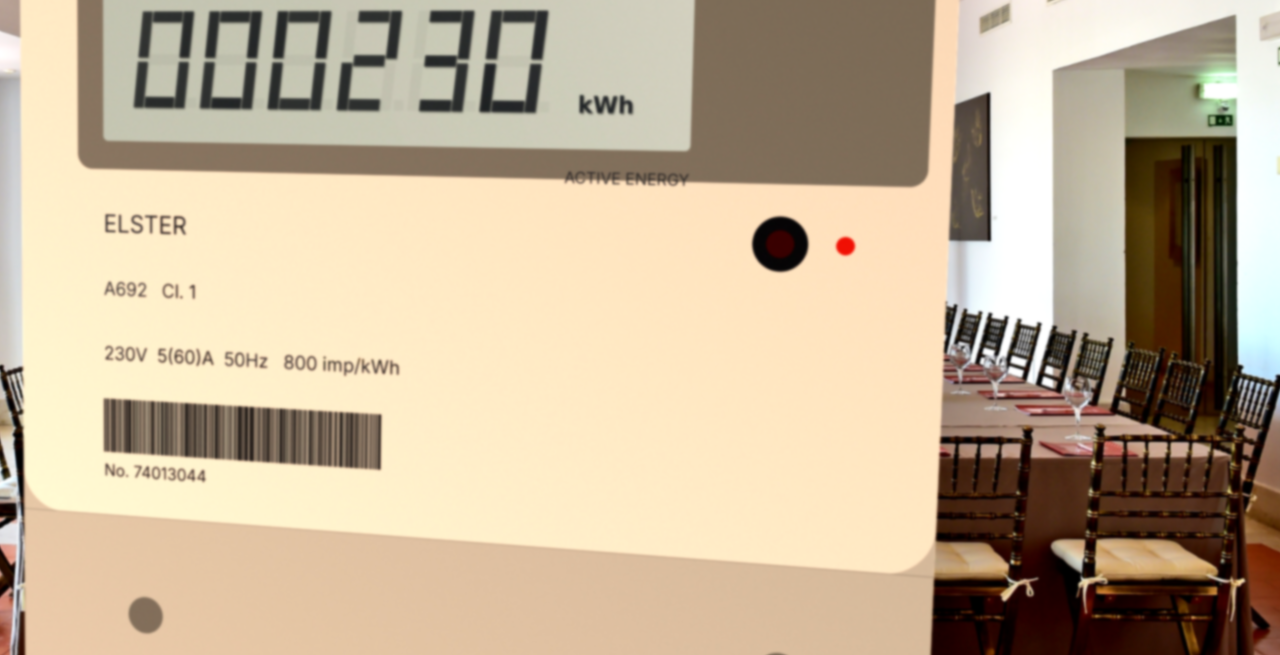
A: 230 kWh
